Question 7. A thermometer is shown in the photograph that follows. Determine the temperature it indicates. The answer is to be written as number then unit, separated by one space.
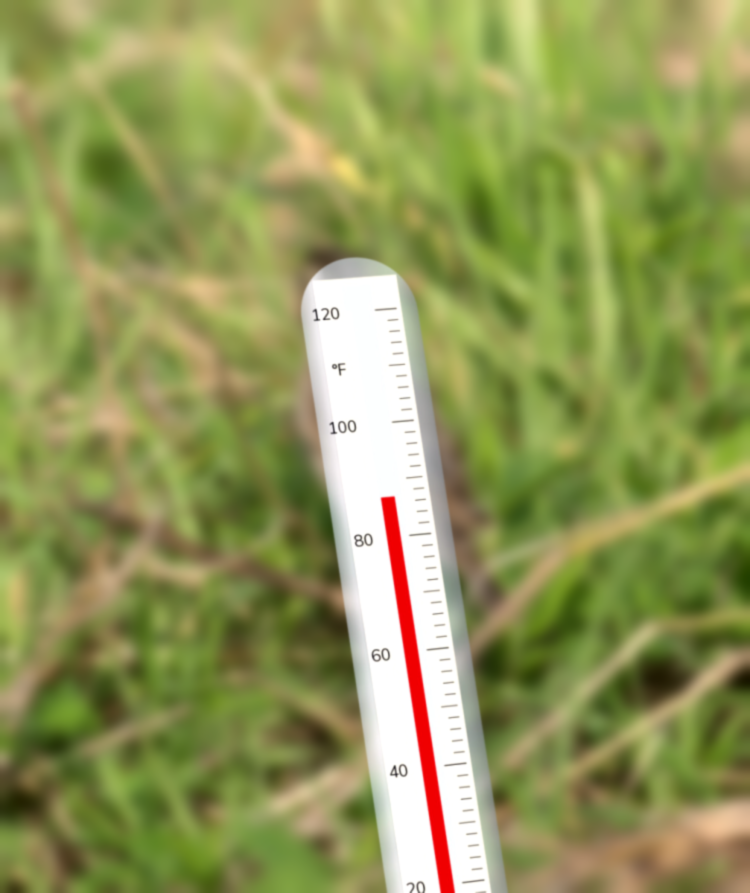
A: 87 °F
